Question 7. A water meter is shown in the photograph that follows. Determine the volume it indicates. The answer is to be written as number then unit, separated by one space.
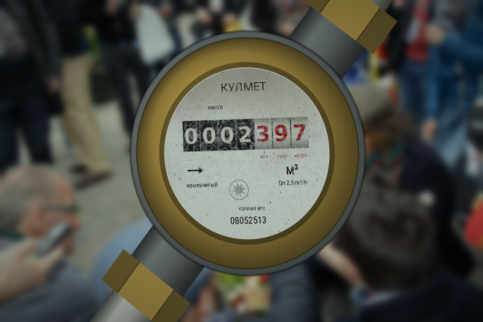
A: 2.397 m³
